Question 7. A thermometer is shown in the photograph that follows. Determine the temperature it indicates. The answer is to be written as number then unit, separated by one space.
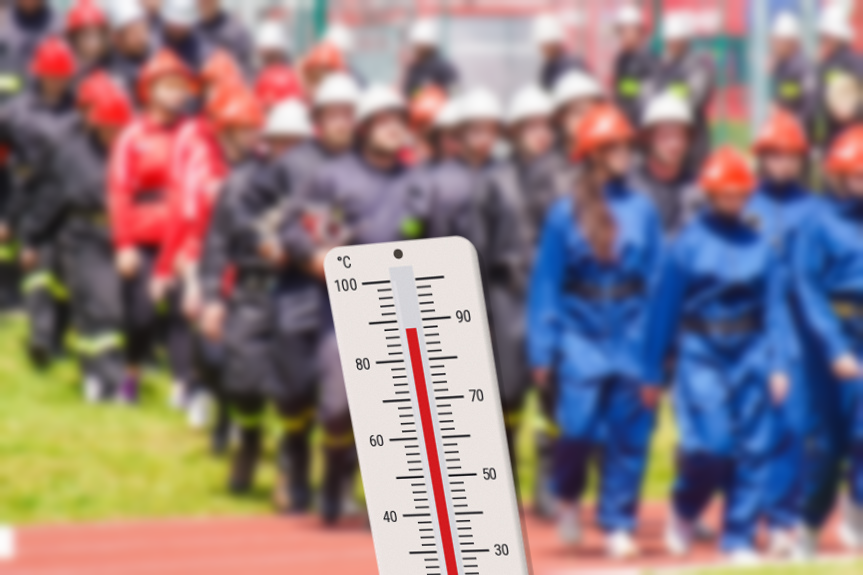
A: 88 °C
